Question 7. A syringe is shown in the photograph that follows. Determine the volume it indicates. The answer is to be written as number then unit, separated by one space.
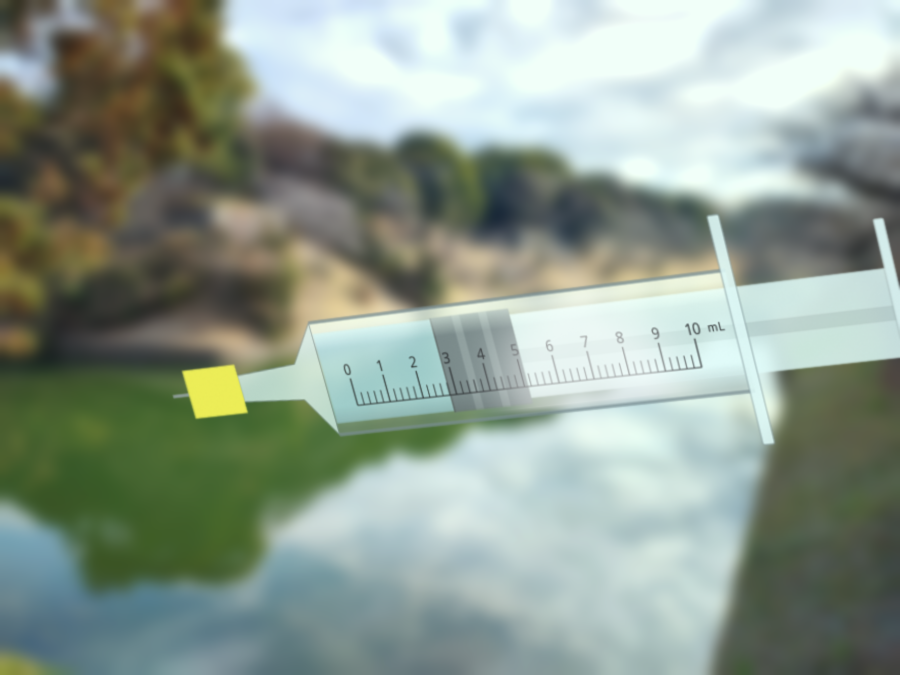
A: 2.8 mL
